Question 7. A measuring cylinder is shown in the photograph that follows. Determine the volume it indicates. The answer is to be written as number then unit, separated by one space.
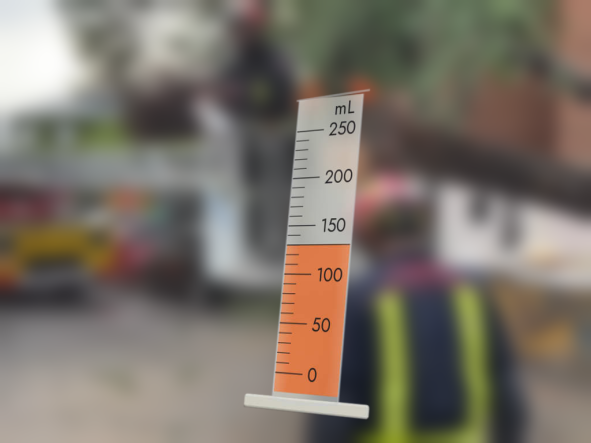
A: 130 mL
